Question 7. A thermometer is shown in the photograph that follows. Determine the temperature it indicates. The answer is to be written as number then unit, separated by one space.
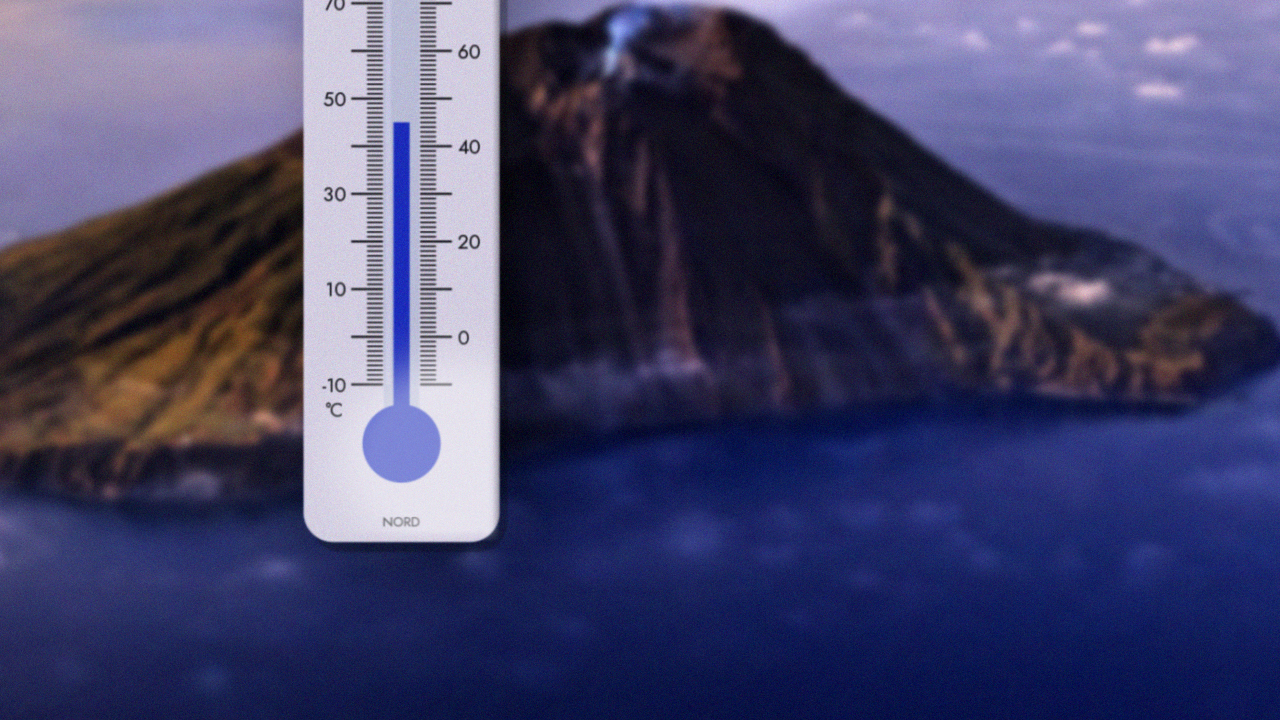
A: 45 °C
